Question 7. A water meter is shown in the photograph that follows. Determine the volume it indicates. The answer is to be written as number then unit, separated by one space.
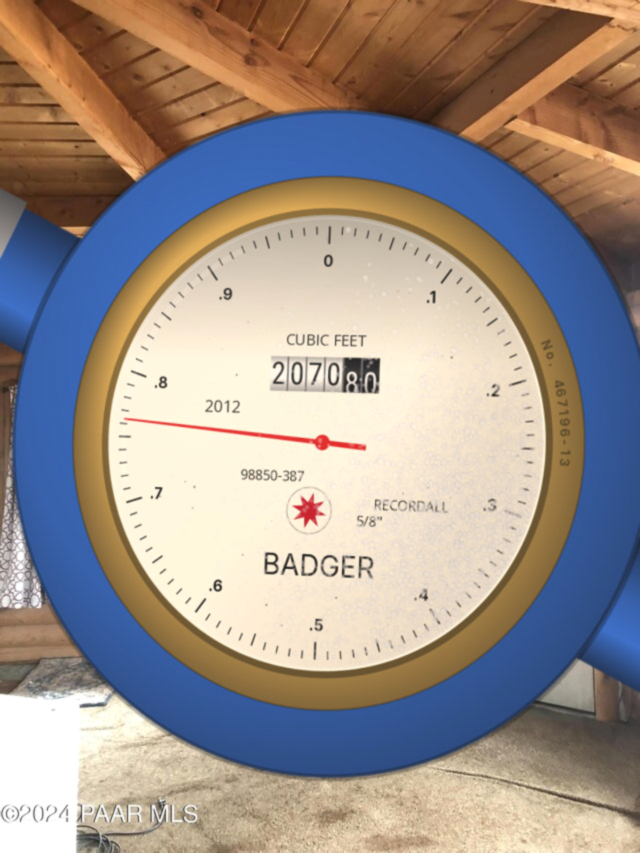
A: 207079.76 ft³
